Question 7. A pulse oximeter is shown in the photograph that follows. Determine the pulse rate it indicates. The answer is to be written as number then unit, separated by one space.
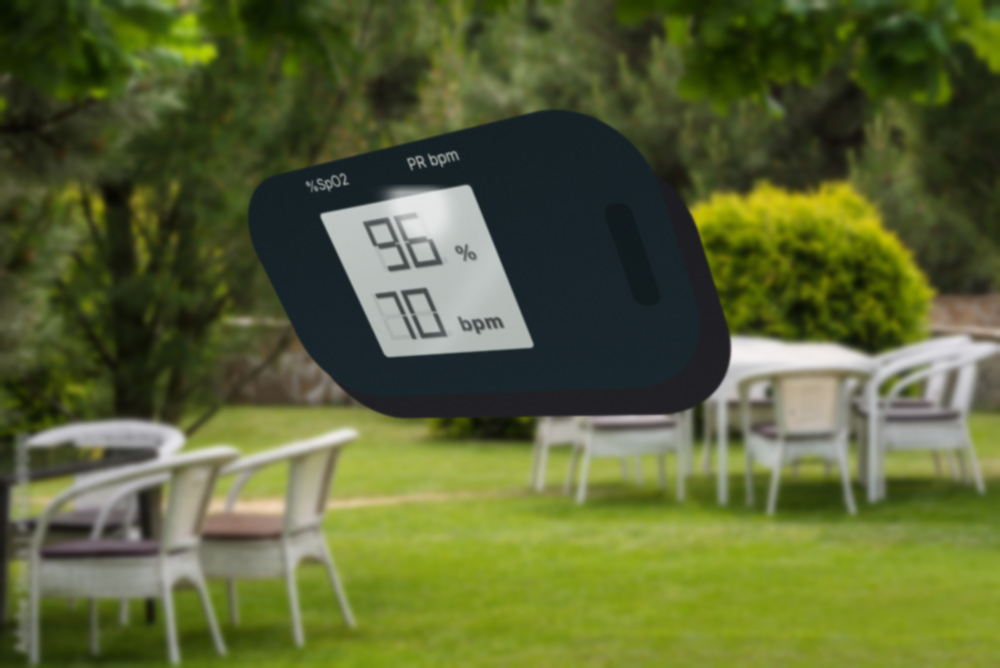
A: 70 bpm
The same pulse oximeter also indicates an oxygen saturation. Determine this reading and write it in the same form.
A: 96 %
